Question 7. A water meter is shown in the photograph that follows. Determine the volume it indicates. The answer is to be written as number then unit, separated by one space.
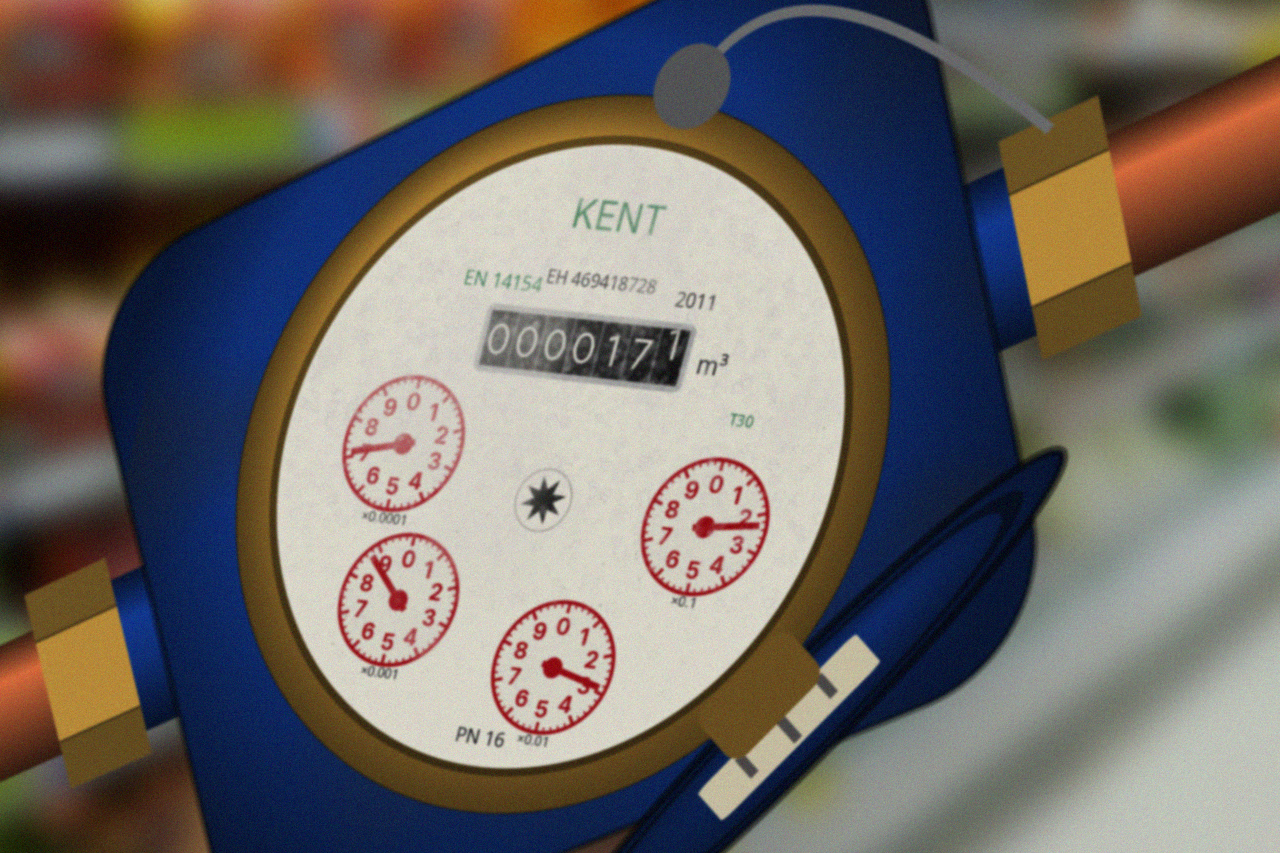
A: 171.2287 m³
